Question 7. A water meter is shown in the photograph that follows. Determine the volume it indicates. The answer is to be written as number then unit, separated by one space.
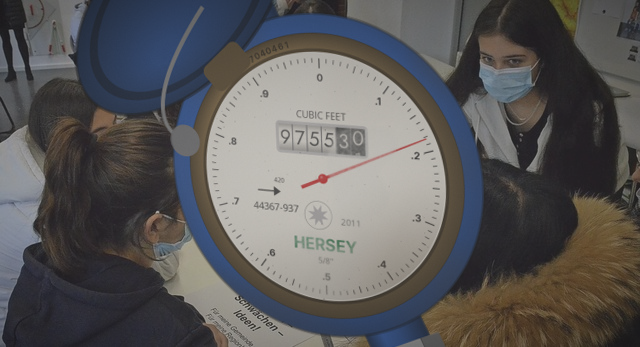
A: 975530.18 ft³
